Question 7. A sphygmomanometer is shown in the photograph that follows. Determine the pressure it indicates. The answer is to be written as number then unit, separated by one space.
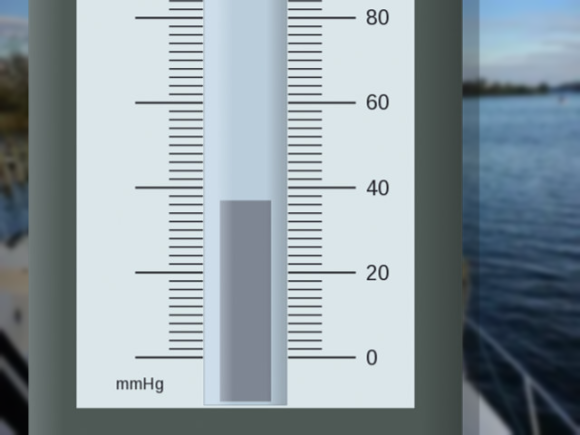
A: 37 mmHg
